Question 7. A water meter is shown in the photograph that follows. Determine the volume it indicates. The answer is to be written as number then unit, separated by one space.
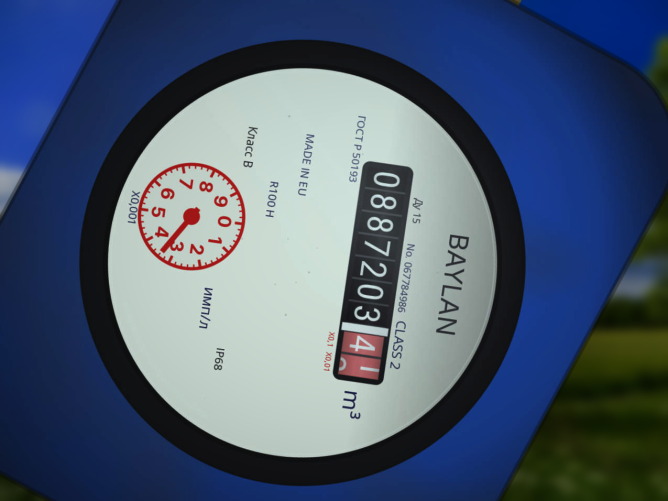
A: 887203.413 m³
